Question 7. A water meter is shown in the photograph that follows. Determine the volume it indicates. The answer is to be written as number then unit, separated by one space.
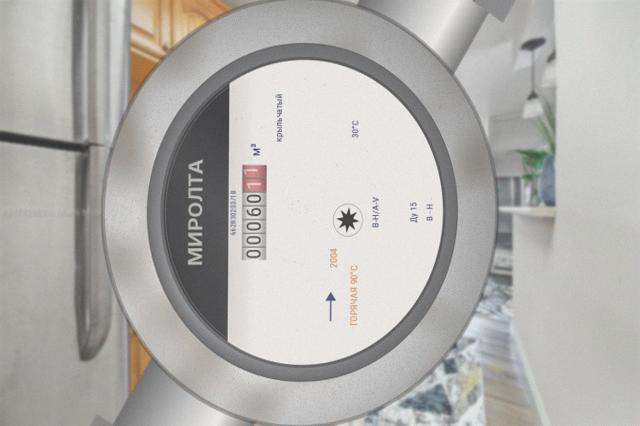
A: 60.11 m³
